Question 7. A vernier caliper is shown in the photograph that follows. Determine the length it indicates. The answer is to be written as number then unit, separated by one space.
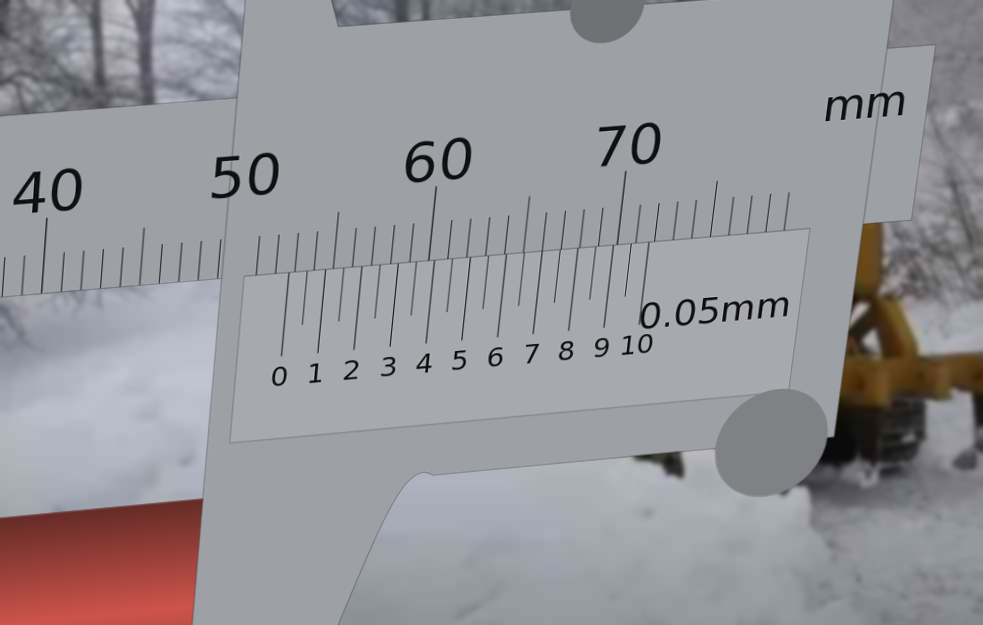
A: 52.7 mm
